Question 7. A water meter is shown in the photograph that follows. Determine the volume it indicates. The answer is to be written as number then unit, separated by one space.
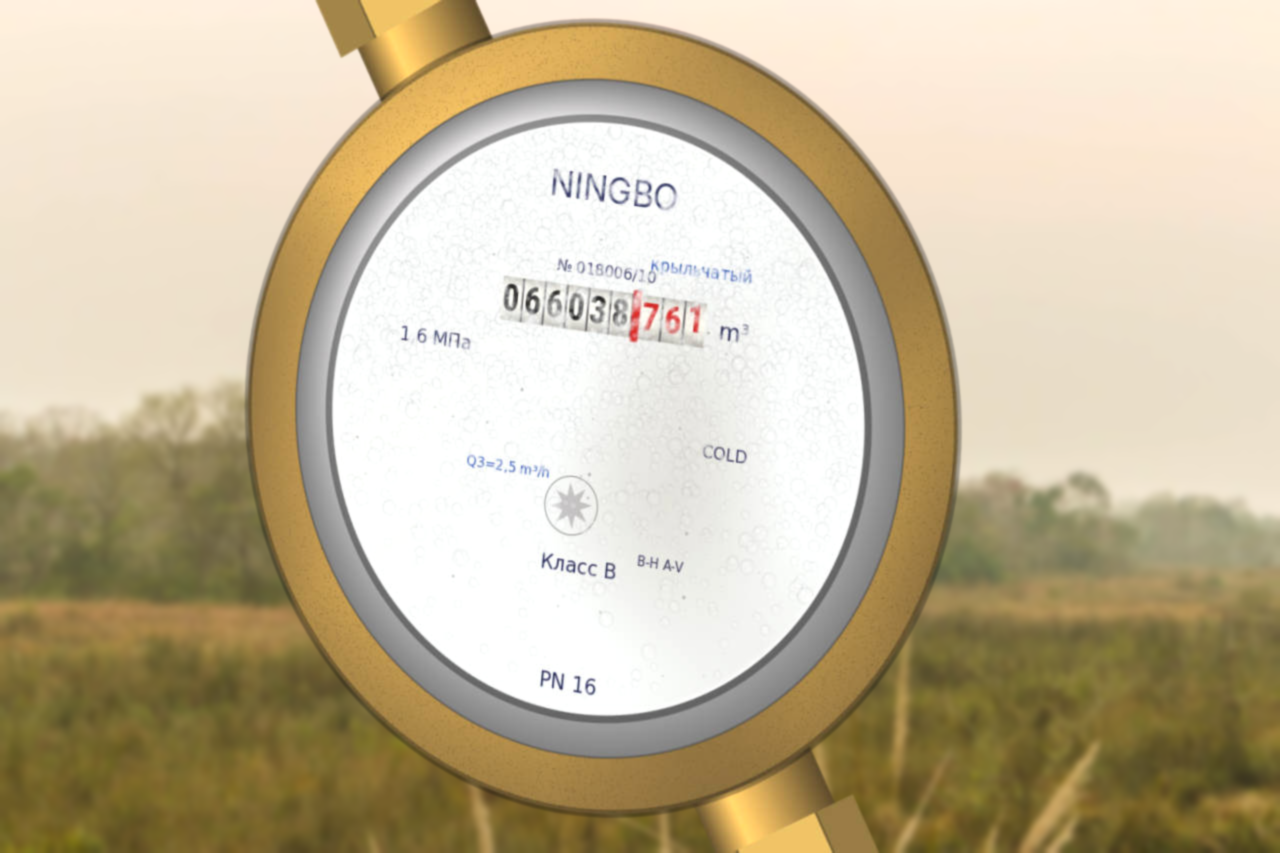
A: 66038.761 m³
